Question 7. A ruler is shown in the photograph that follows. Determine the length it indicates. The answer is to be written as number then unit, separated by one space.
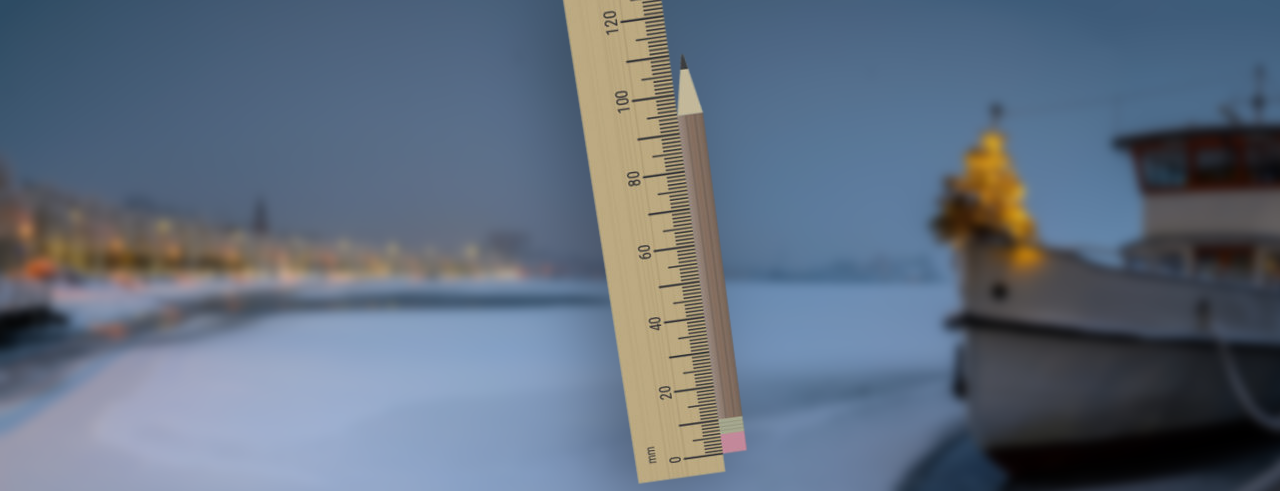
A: 110 mm
